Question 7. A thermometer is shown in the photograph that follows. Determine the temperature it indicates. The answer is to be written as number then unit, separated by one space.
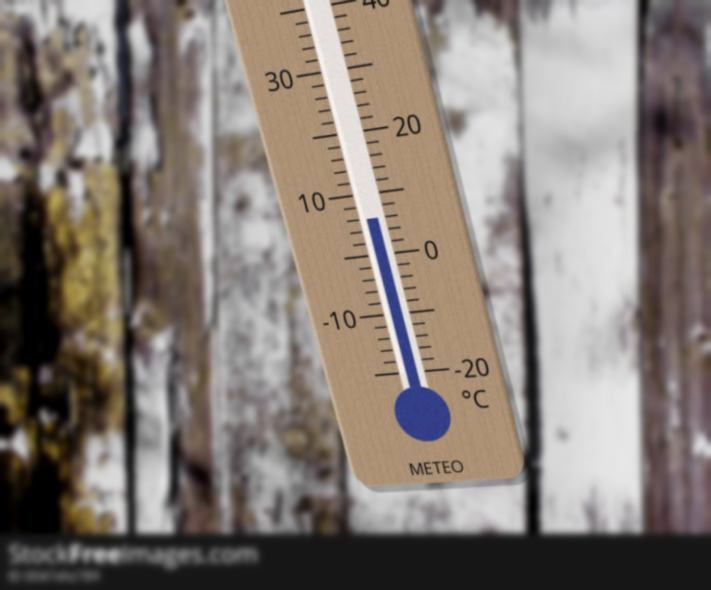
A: 6 °C
